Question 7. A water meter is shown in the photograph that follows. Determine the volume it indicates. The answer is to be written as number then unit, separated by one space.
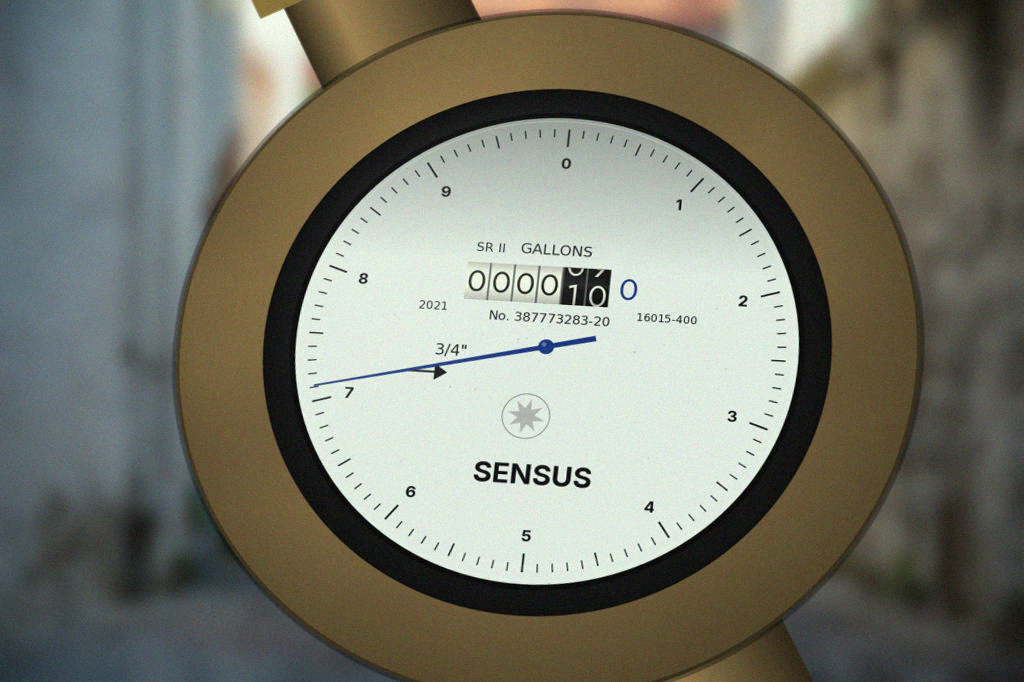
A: 97.1 gal
